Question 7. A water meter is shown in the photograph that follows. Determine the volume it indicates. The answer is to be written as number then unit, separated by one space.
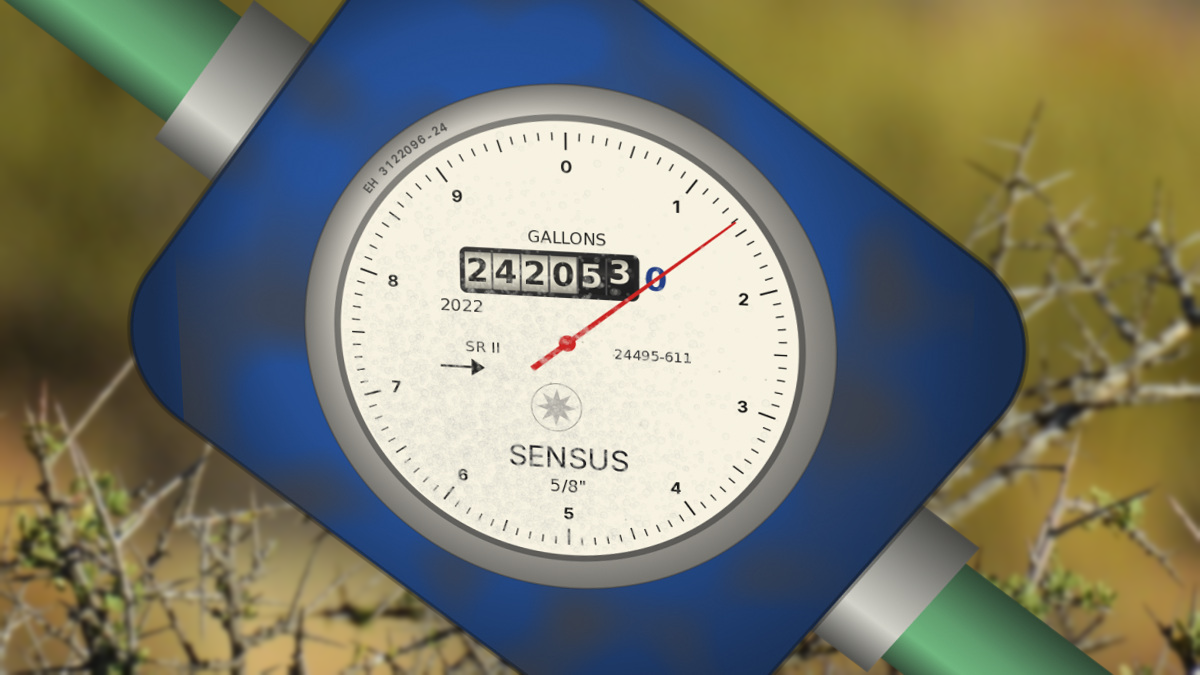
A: 2420531.4 gal
